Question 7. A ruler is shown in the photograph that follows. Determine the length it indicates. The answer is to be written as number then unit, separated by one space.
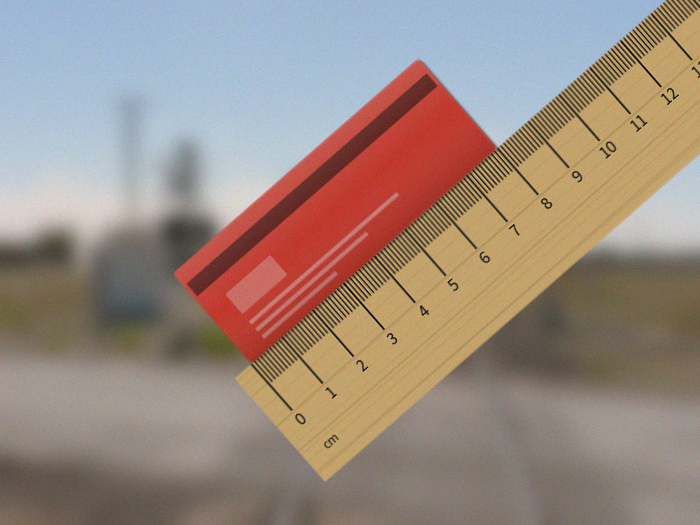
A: 8 cm
